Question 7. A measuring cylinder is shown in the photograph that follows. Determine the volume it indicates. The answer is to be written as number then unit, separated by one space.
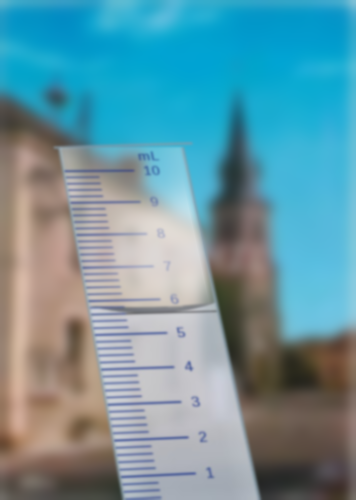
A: 5.6 mL
